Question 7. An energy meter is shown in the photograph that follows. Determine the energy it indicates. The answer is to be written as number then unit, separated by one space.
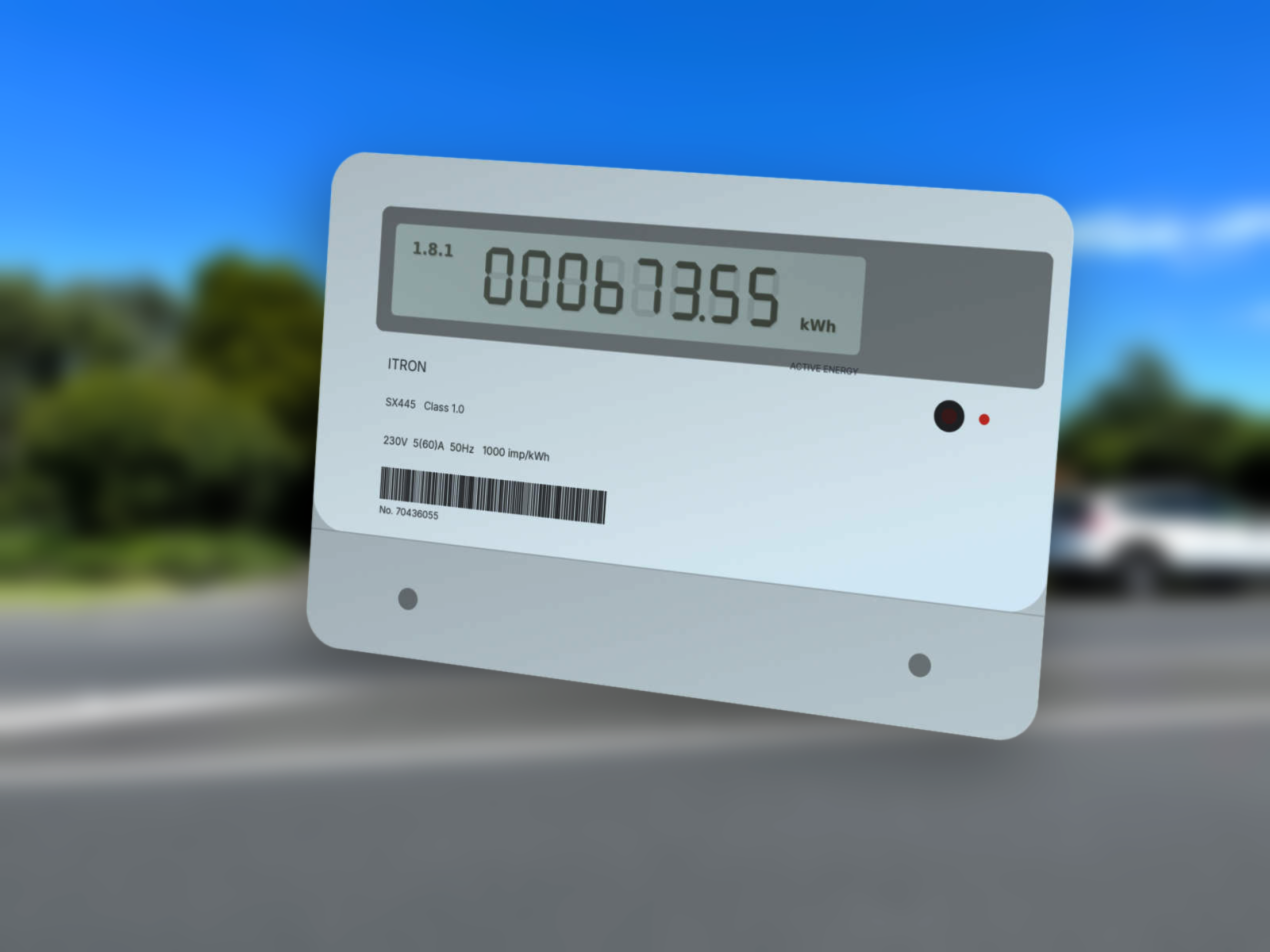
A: 673.55 kWh
